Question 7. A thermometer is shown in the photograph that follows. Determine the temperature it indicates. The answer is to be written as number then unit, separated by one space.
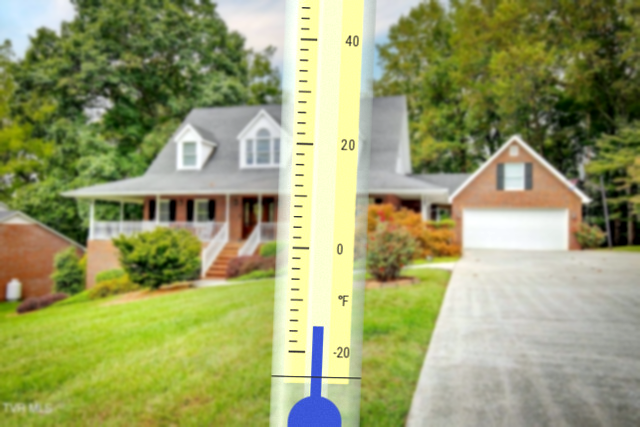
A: -15 °F
